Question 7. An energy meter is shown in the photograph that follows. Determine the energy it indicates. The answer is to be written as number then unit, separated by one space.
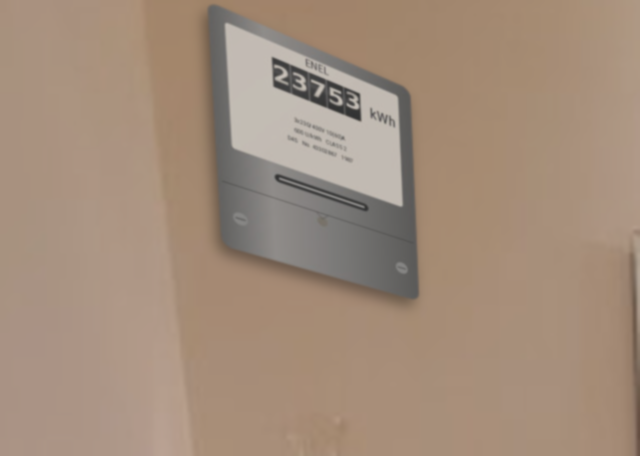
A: 23753 kWh
